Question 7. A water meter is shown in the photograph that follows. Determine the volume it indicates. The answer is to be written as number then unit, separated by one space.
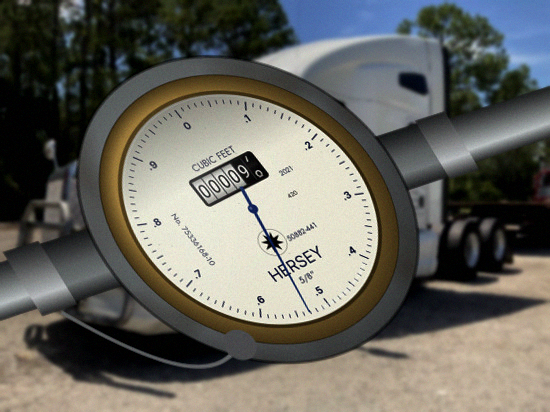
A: 97.53 ft³
